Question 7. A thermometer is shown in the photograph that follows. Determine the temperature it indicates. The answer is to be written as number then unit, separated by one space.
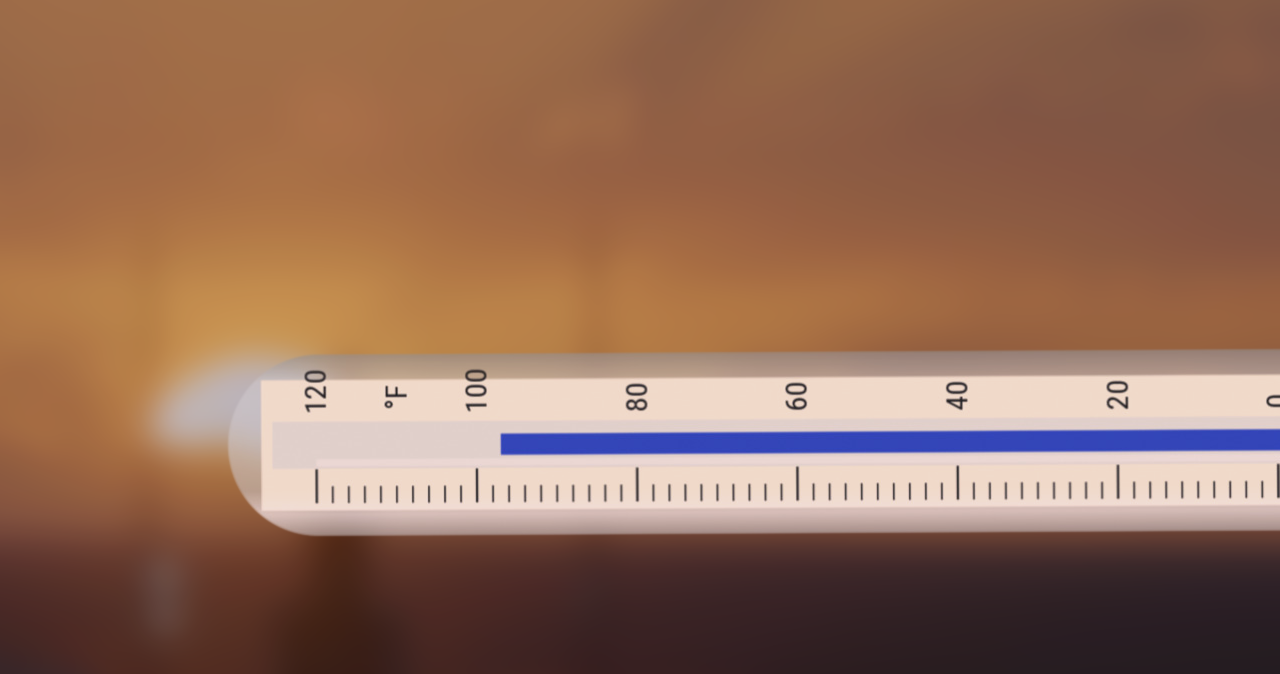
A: 97 °F
